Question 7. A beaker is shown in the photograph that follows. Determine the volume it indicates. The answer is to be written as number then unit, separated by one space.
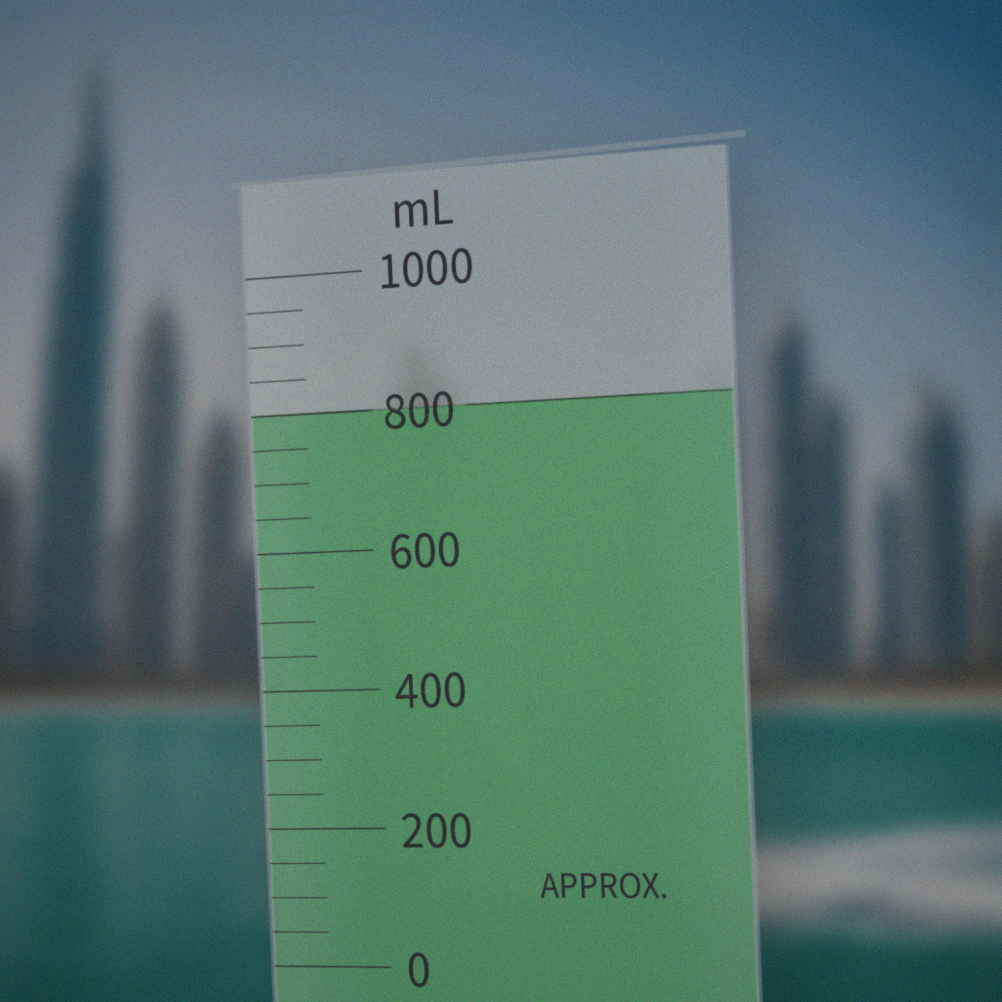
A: 800 mL
